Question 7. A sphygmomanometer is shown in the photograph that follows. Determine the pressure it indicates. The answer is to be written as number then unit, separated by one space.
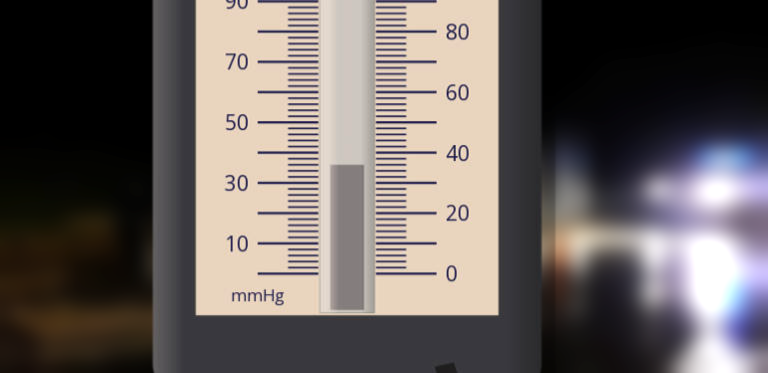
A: 36 mmHg
